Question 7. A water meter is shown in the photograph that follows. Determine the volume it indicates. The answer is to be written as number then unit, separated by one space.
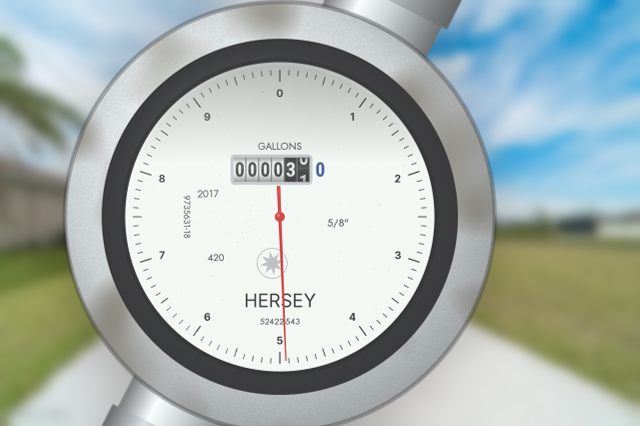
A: 304.9 gal
